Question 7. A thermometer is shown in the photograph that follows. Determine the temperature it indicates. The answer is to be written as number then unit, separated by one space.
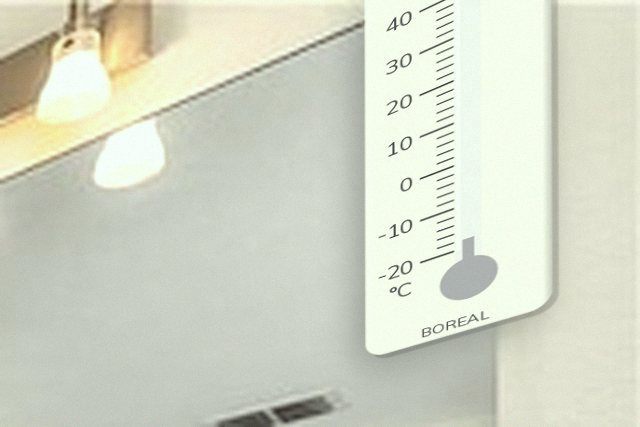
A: -18 °C
